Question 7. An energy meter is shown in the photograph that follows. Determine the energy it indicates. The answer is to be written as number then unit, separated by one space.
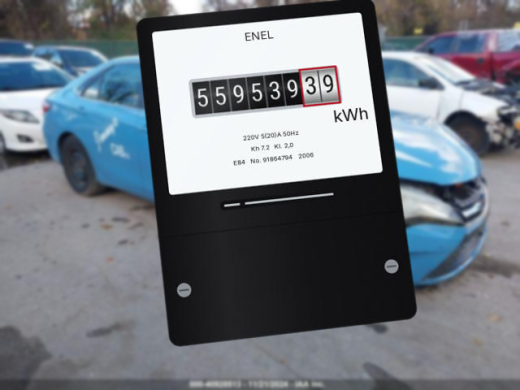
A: 559539.39 kWh
